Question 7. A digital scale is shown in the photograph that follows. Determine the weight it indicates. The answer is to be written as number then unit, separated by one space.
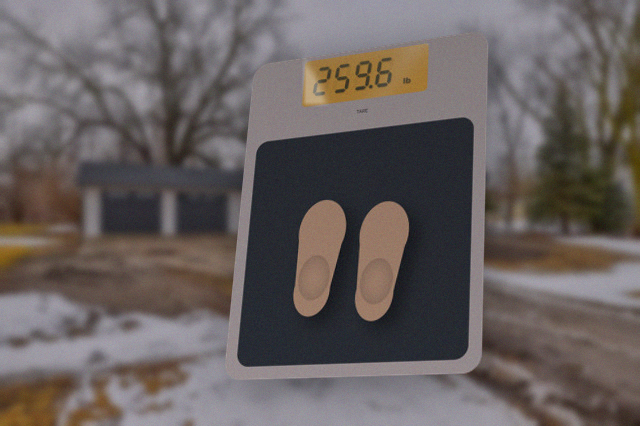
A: 259.6 lb
